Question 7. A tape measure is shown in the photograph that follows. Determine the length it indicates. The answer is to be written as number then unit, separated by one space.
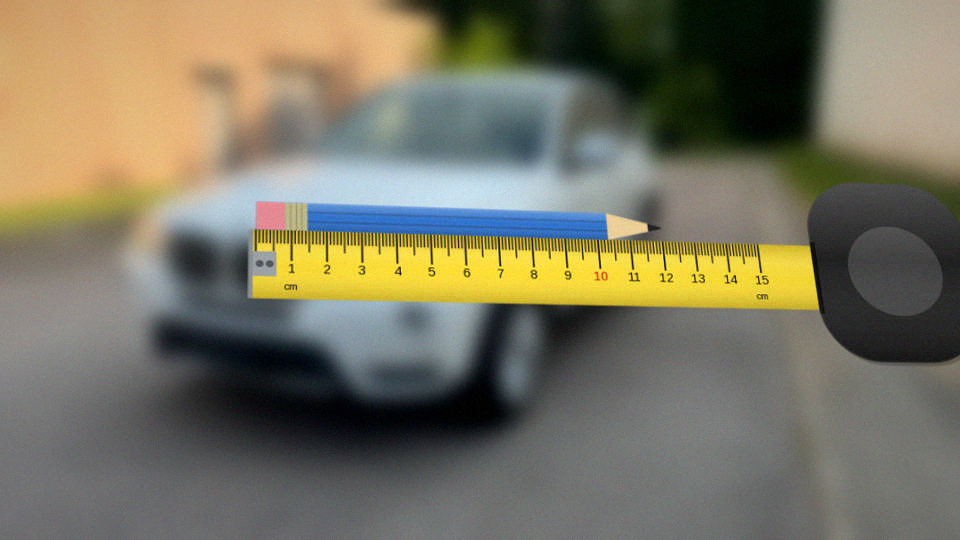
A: 12 cm
